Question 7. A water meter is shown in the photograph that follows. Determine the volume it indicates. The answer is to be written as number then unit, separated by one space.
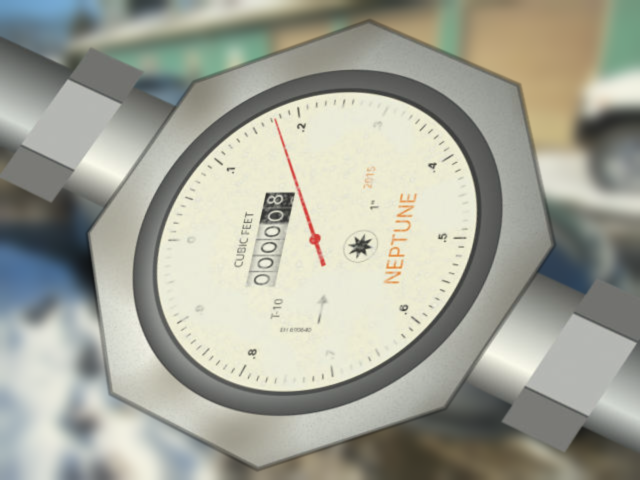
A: 8.17 ft³
